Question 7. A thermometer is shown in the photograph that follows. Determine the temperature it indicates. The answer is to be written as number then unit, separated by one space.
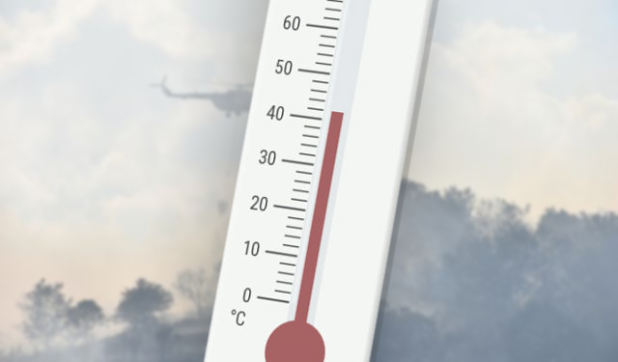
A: 42 °C
